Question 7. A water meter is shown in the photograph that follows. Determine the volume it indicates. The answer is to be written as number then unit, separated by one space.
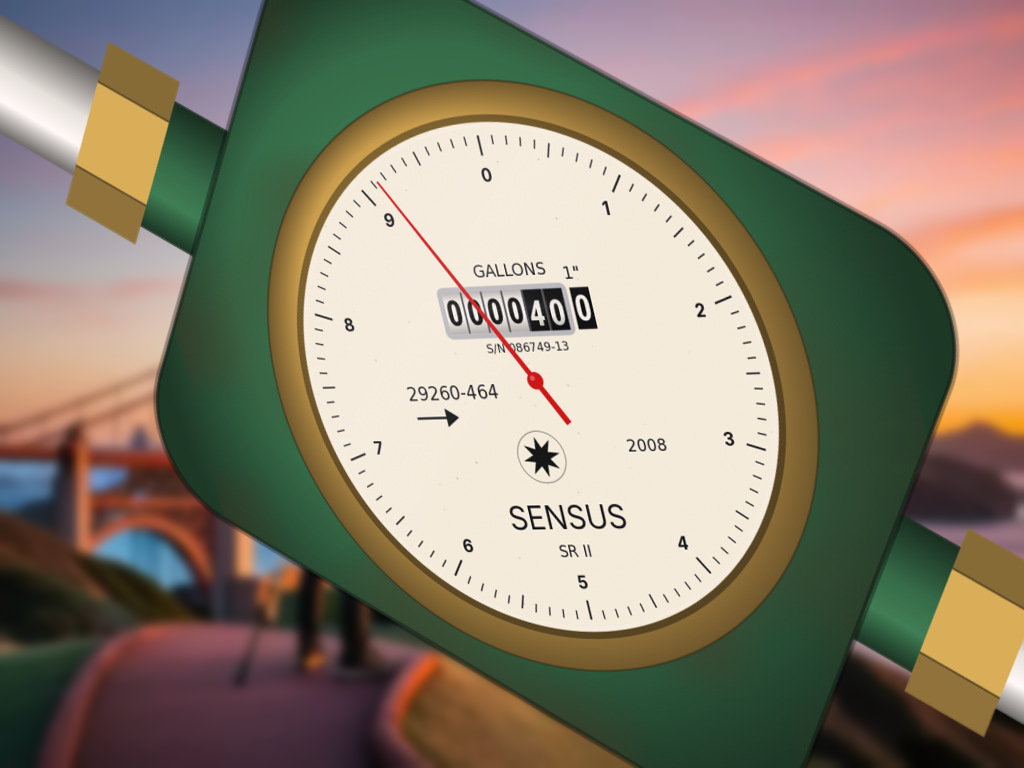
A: 399.1 gal
